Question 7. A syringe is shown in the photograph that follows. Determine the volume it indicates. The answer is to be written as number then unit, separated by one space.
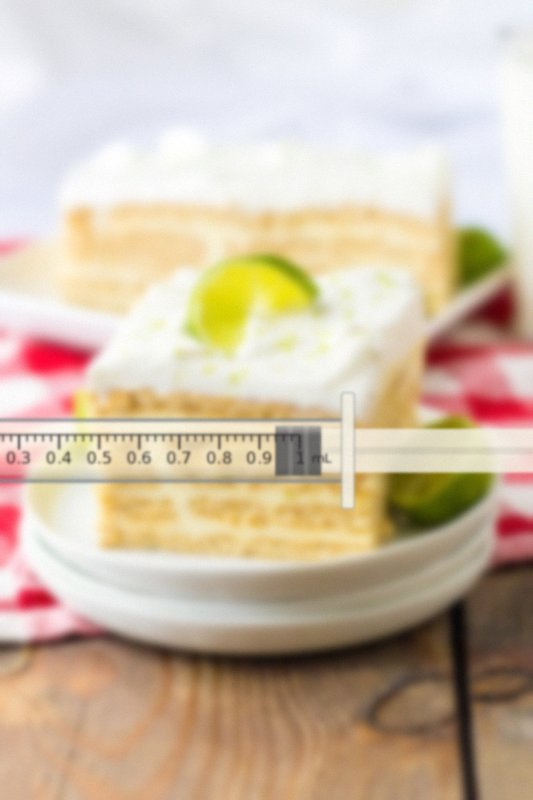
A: 0.94 mL
